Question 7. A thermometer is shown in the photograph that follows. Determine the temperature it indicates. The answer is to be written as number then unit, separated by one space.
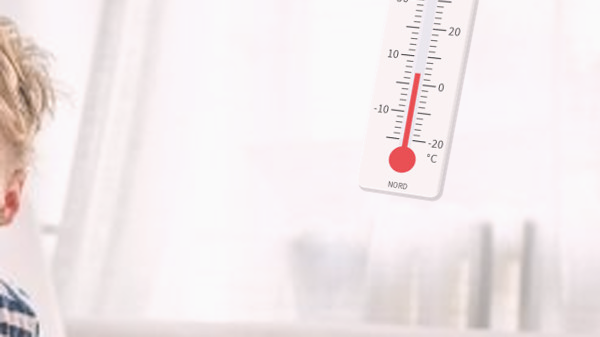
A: 4 °C
